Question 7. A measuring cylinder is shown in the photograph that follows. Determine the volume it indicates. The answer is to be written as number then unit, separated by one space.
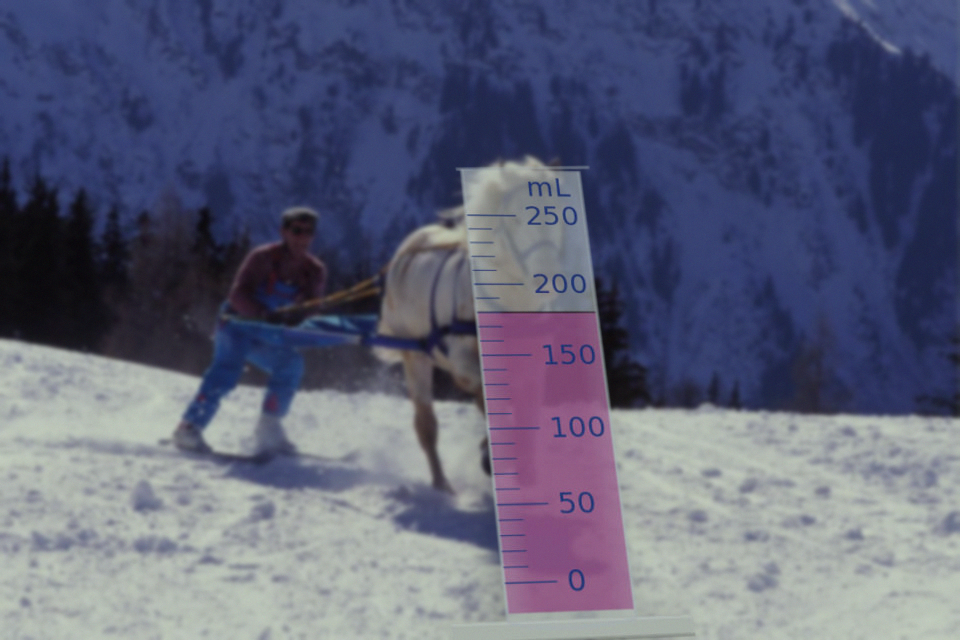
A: 180 mL
